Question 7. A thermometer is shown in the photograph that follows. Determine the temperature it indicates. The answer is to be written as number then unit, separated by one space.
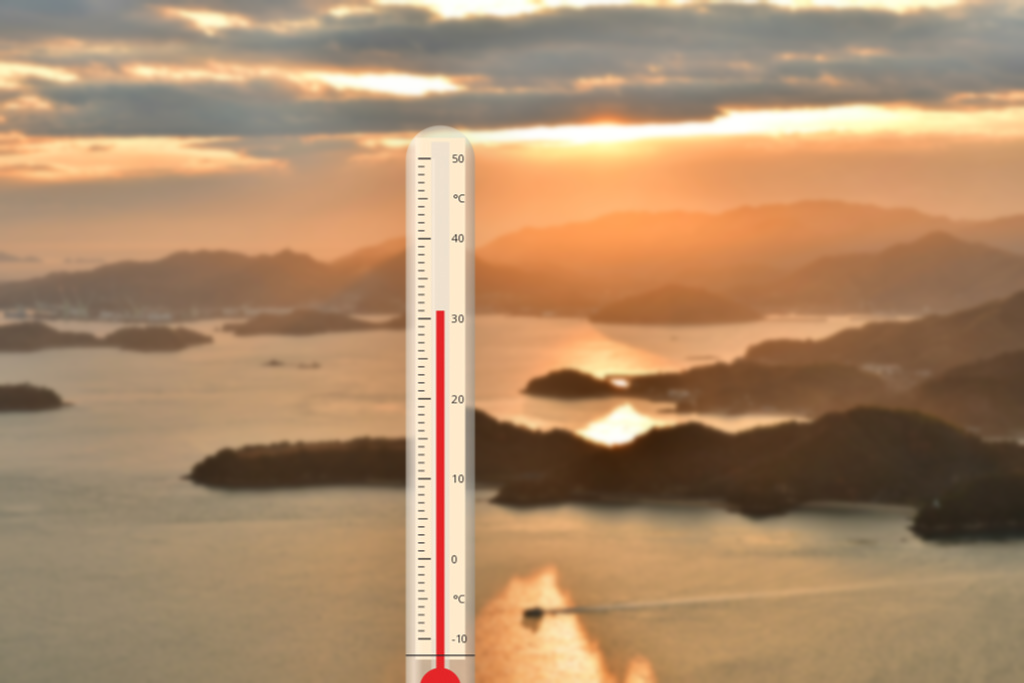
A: 31 °C
